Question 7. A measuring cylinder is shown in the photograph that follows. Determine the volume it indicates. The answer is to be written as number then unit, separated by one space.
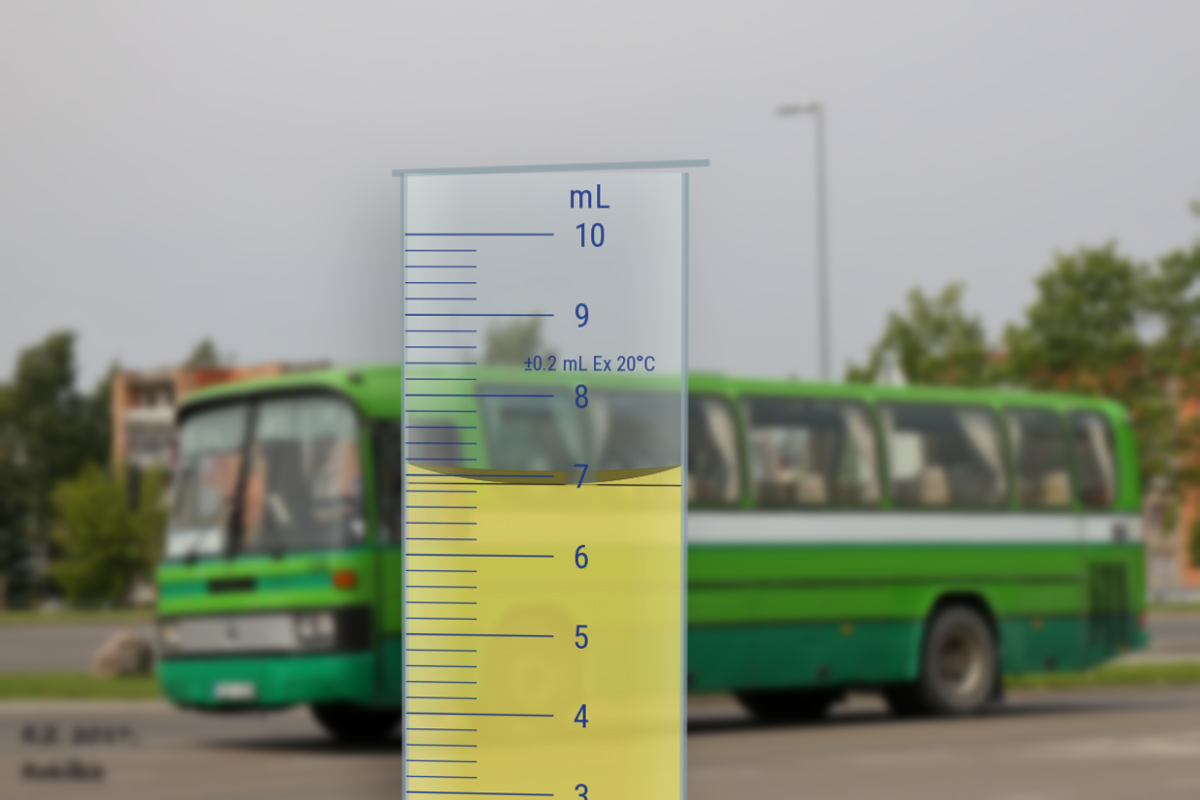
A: 6.9 mL
